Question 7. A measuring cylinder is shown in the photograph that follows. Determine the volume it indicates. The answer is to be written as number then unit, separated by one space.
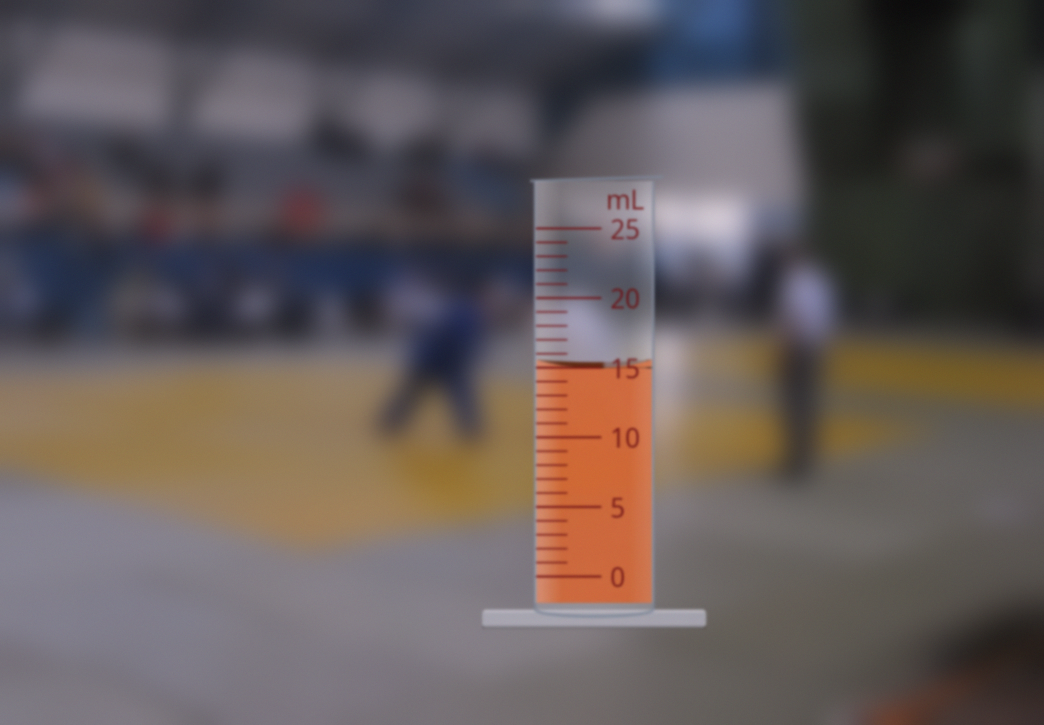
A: 15 mL
